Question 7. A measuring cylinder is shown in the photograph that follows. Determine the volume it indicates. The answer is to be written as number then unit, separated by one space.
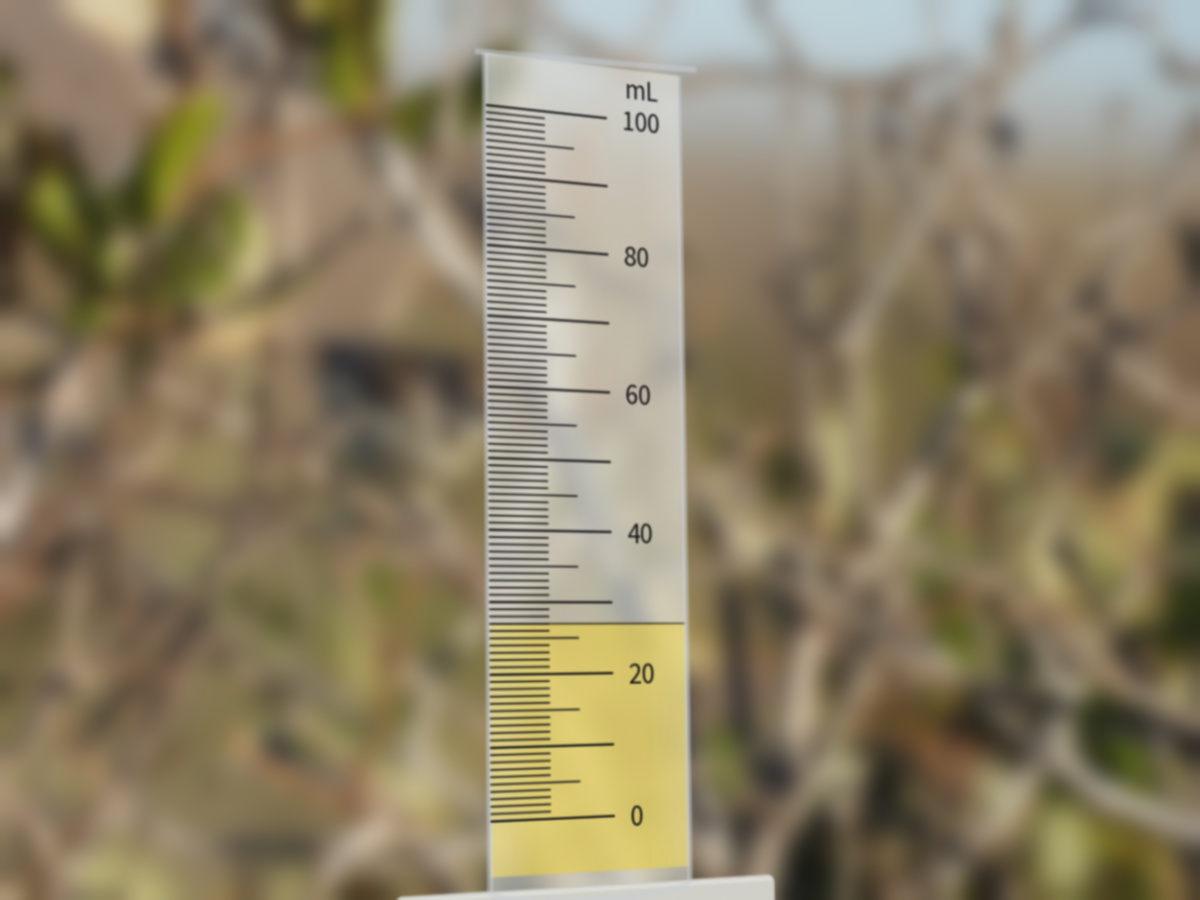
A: 27 mL
